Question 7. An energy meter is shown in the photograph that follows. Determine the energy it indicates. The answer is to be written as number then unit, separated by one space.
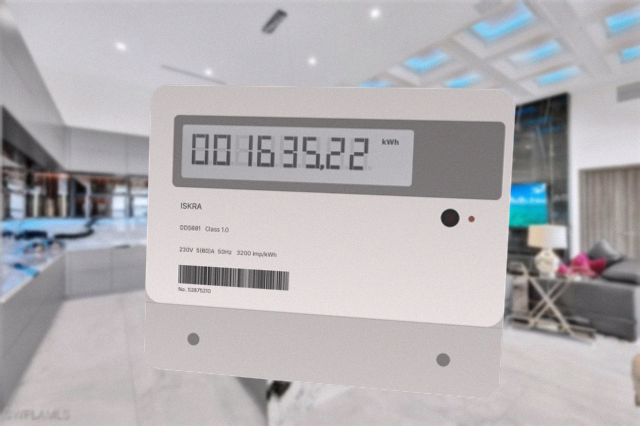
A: 1635.22 kWh
